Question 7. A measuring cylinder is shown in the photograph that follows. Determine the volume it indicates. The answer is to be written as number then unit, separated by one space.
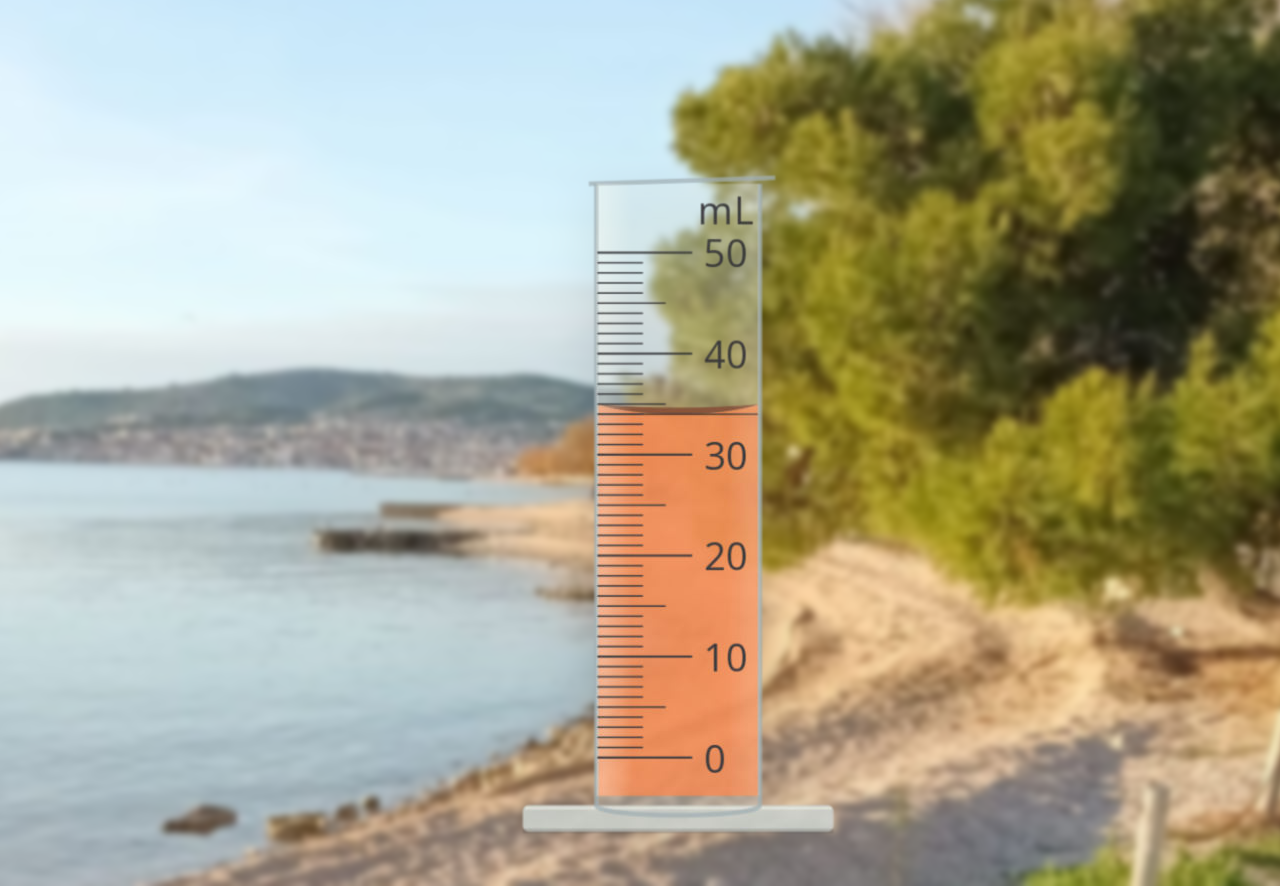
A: 34 mL
